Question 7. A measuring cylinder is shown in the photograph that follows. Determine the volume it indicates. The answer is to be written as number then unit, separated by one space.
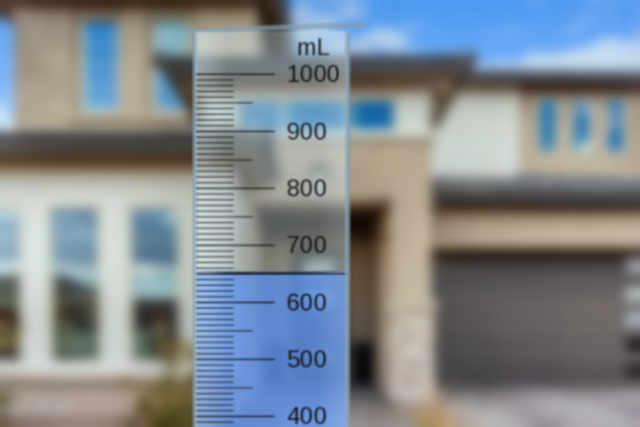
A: 650 mL
